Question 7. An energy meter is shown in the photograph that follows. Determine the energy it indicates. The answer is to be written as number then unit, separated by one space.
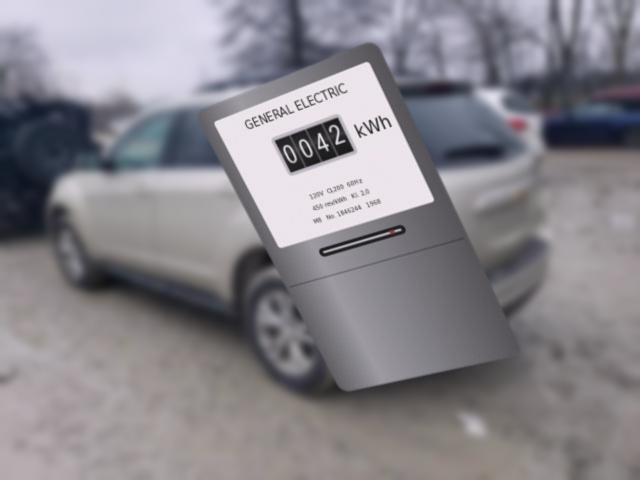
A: 42 kWh
